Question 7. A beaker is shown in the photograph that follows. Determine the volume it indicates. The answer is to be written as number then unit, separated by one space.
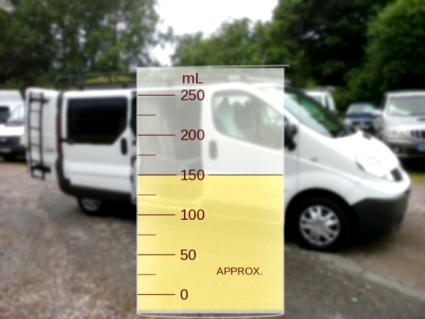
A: 150 mL
